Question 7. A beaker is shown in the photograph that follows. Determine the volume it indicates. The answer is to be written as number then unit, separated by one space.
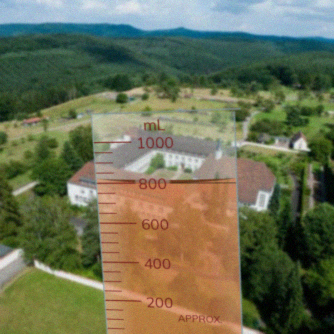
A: 800 mL
